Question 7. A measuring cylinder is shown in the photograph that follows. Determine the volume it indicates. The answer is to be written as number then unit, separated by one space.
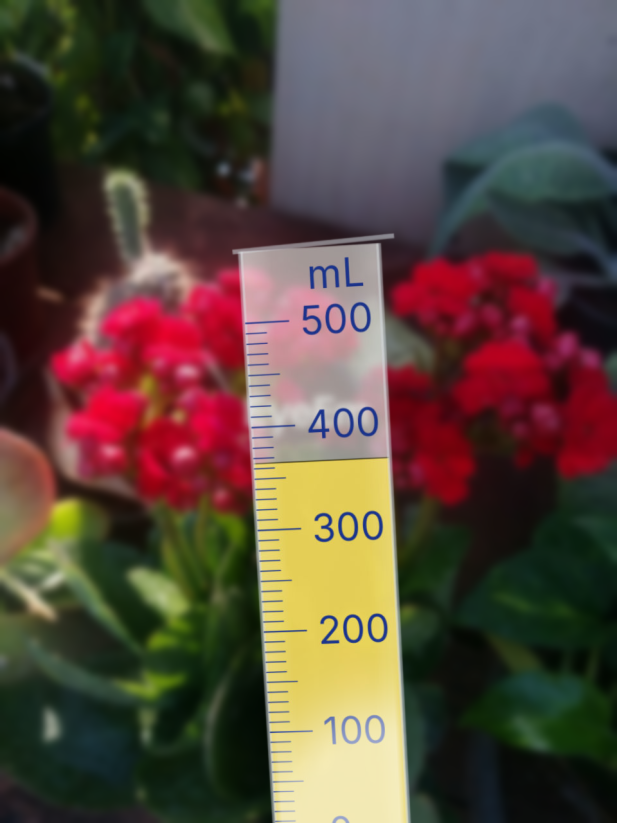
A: 365 mL
